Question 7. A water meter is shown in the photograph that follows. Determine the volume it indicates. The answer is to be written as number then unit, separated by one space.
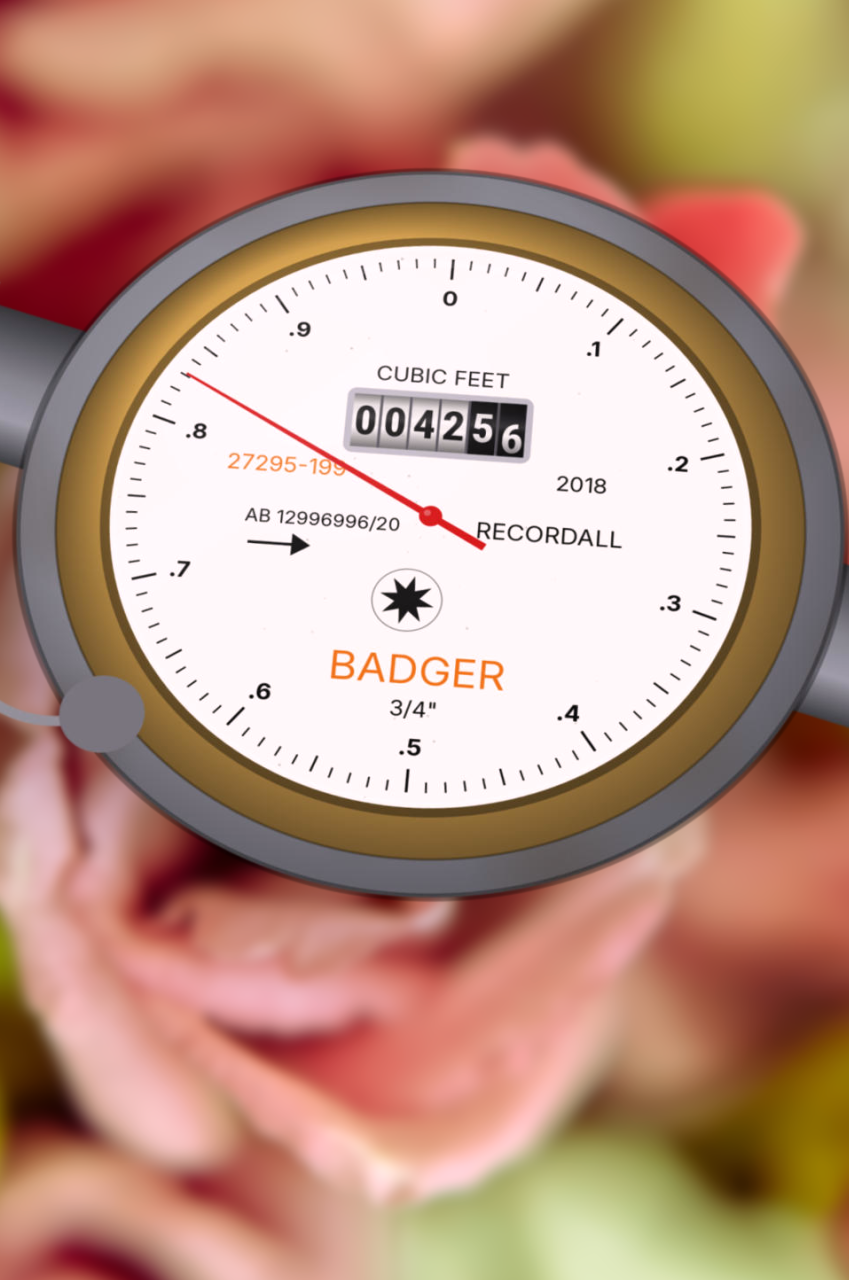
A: 4255.83 ft³
